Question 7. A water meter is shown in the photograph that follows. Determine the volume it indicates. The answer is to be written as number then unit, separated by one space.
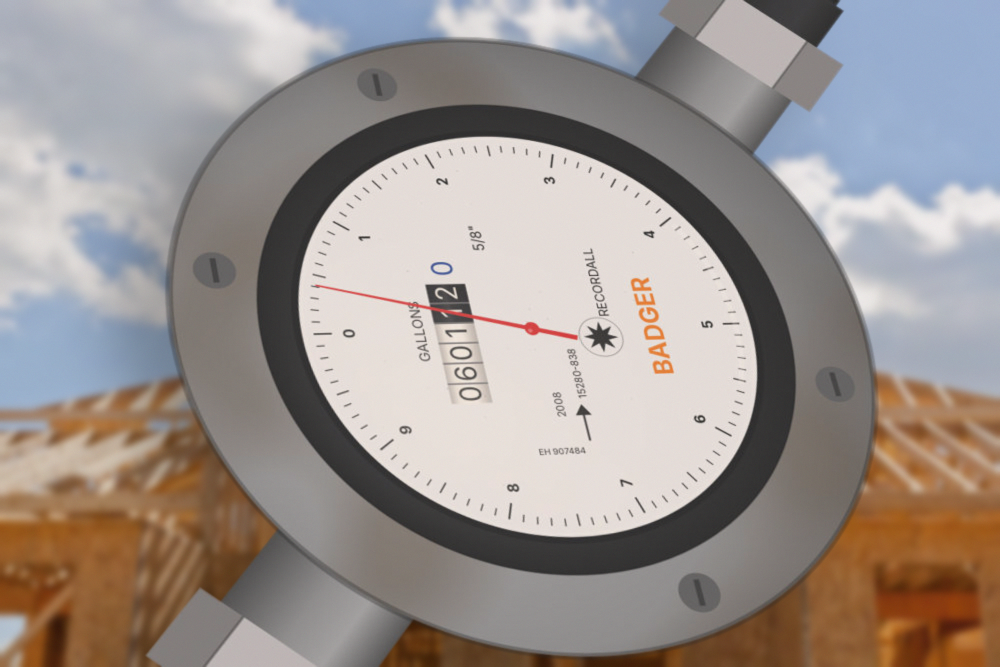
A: 601120.4 gal
